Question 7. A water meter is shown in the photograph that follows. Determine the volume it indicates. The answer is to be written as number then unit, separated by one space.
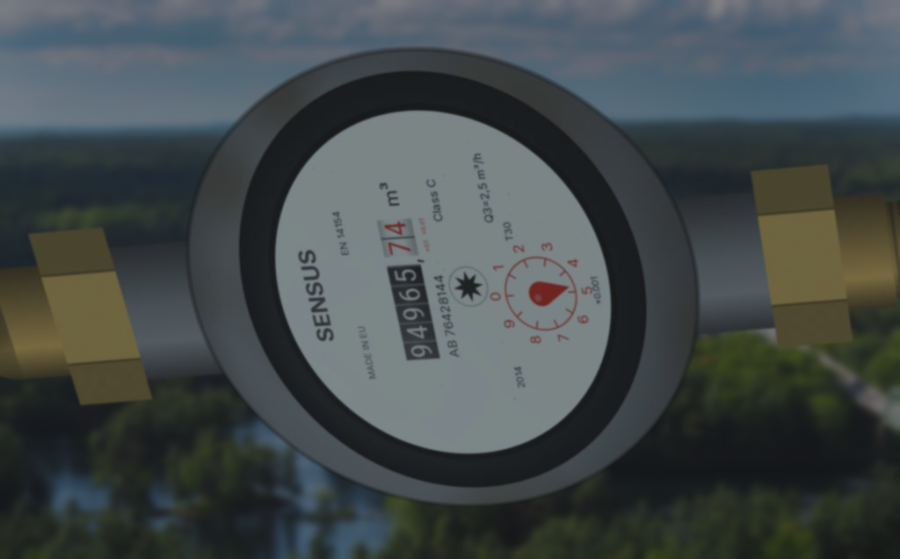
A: 94965.744 m³
